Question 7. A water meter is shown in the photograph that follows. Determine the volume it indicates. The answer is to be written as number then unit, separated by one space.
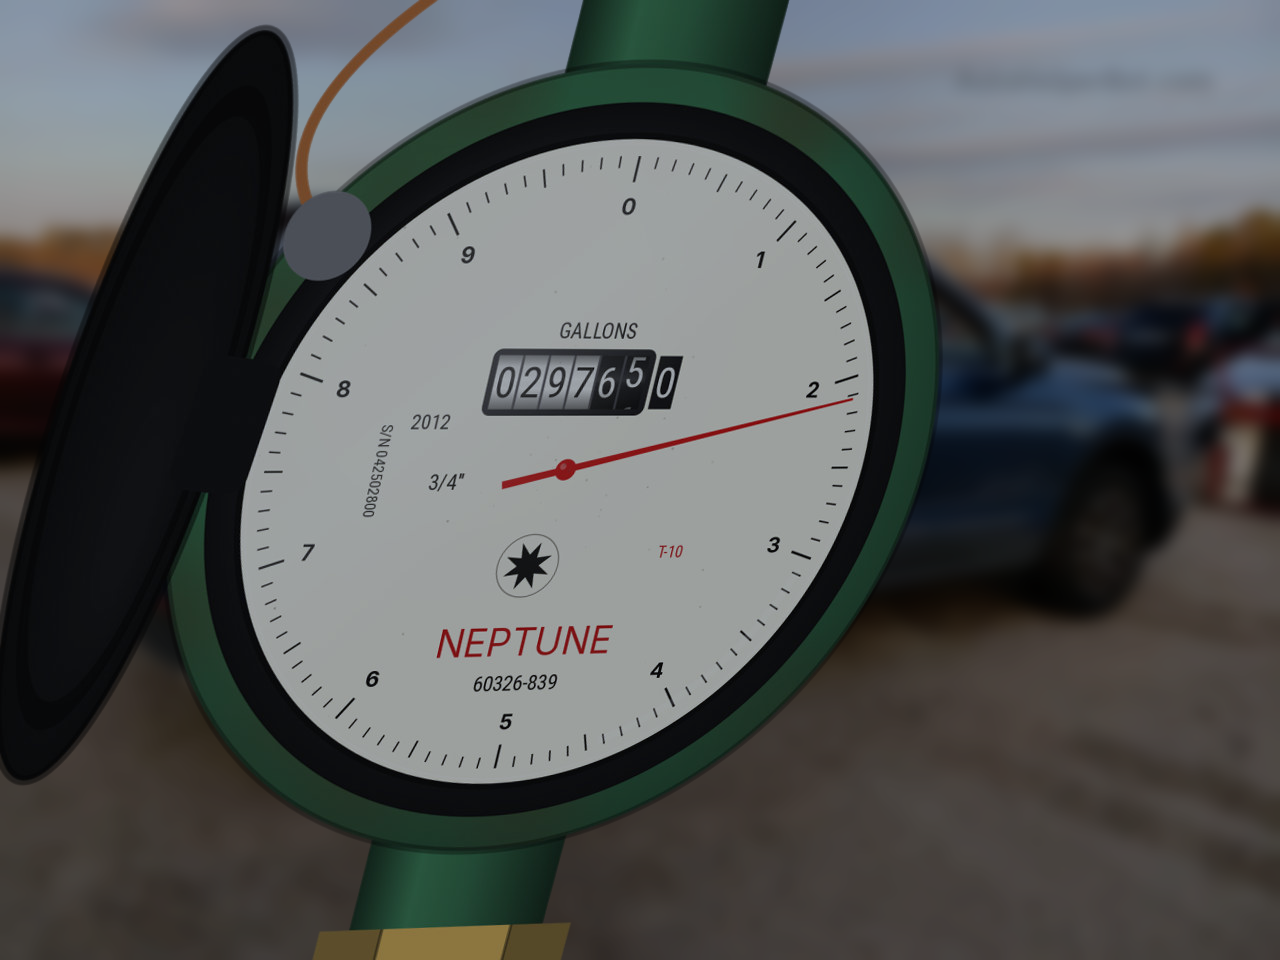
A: 297652.1 gal
